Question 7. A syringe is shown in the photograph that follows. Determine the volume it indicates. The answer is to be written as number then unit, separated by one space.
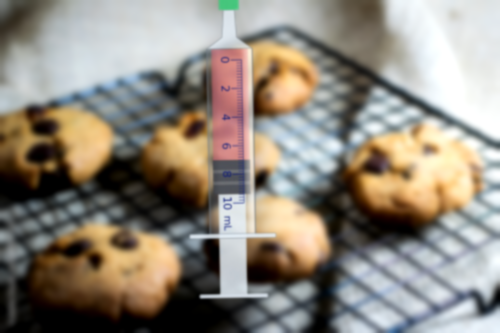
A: 7 mL
